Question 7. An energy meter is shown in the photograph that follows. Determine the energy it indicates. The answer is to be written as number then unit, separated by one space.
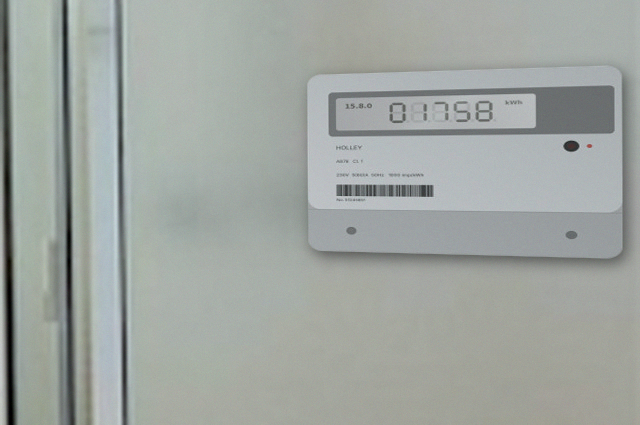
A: 1758 kWh
